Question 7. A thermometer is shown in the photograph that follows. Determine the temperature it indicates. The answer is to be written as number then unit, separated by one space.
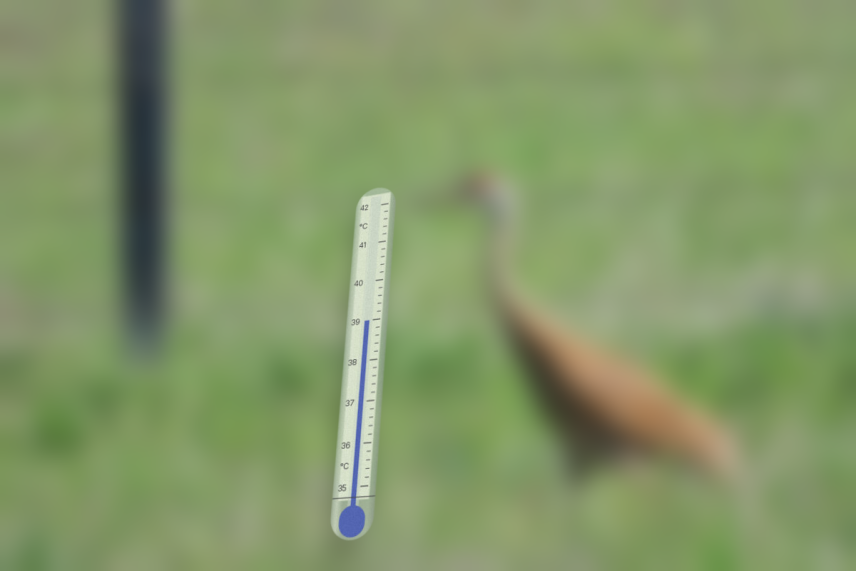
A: 39 °C
